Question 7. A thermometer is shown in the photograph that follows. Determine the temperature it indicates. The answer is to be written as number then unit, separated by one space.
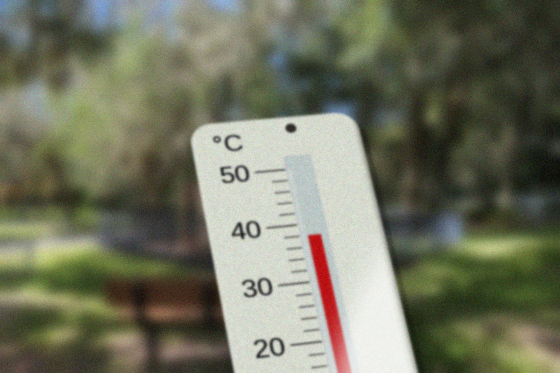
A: 38 °C
